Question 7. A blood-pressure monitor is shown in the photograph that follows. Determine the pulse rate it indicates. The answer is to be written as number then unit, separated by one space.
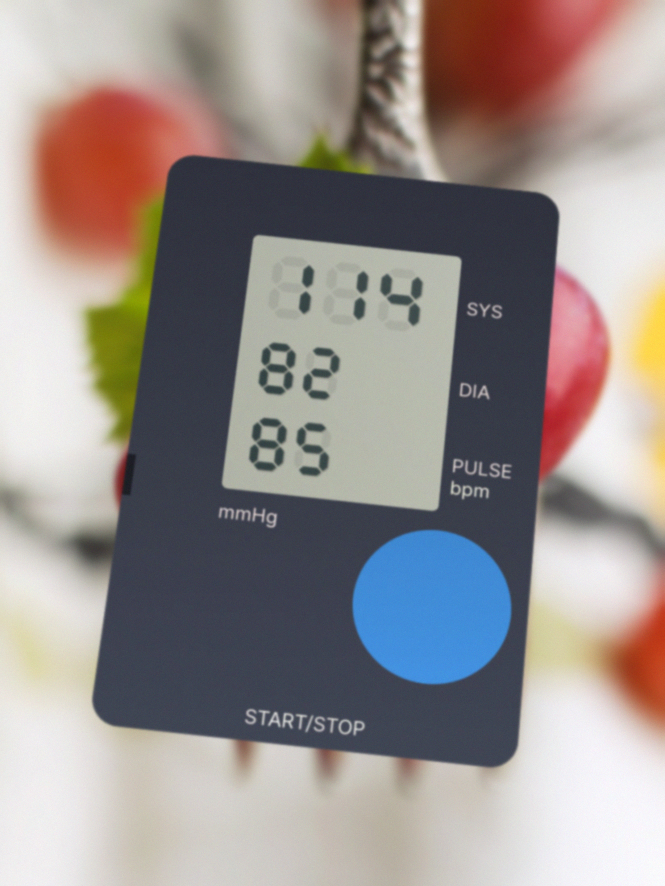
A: 85 bpm
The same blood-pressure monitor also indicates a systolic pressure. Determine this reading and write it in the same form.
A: 114 mmHg
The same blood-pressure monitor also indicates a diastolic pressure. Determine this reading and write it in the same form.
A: 82 mmHg
